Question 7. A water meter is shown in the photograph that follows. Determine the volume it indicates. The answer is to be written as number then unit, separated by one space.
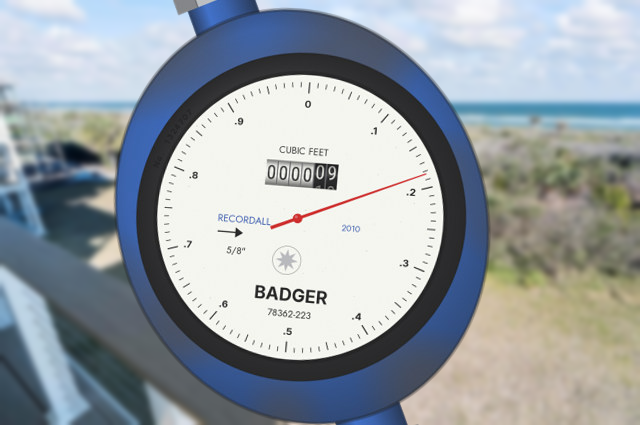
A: 9.18 ft³
